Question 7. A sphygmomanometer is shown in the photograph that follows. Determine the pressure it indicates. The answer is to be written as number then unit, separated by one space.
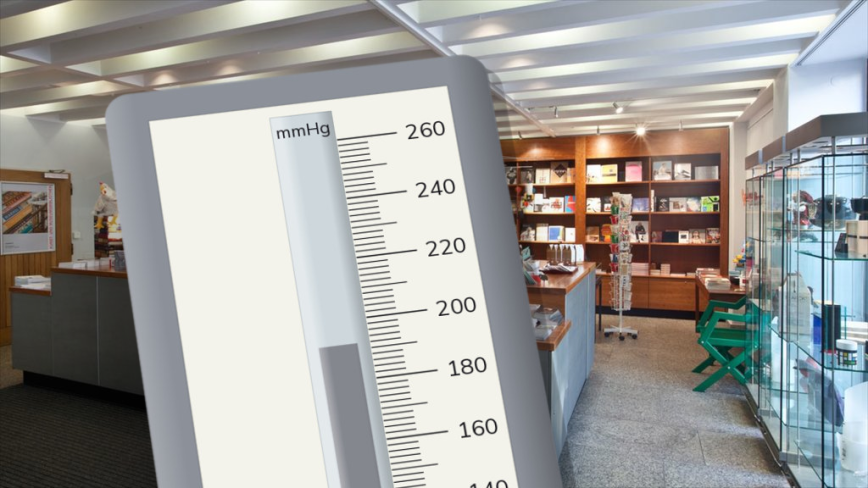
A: 192 mmHg
